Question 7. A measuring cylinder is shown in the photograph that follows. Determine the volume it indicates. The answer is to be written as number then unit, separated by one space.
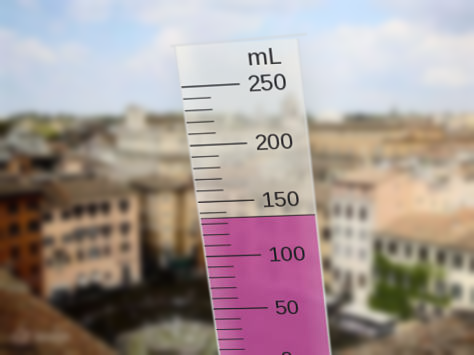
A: 135 mL
